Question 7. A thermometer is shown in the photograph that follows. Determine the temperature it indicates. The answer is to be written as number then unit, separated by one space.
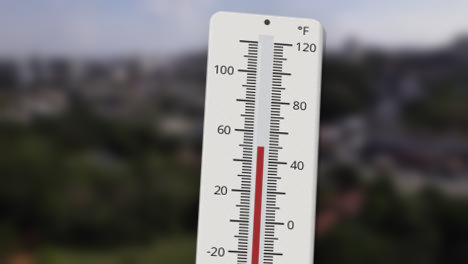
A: 50 °F
